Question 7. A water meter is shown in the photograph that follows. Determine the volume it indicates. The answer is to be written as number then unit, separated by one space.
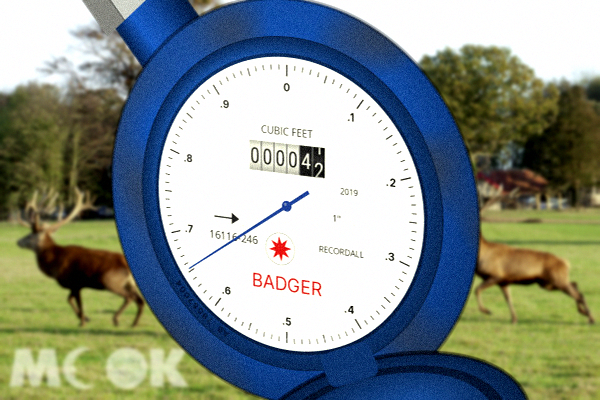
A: 41.65 ft³
